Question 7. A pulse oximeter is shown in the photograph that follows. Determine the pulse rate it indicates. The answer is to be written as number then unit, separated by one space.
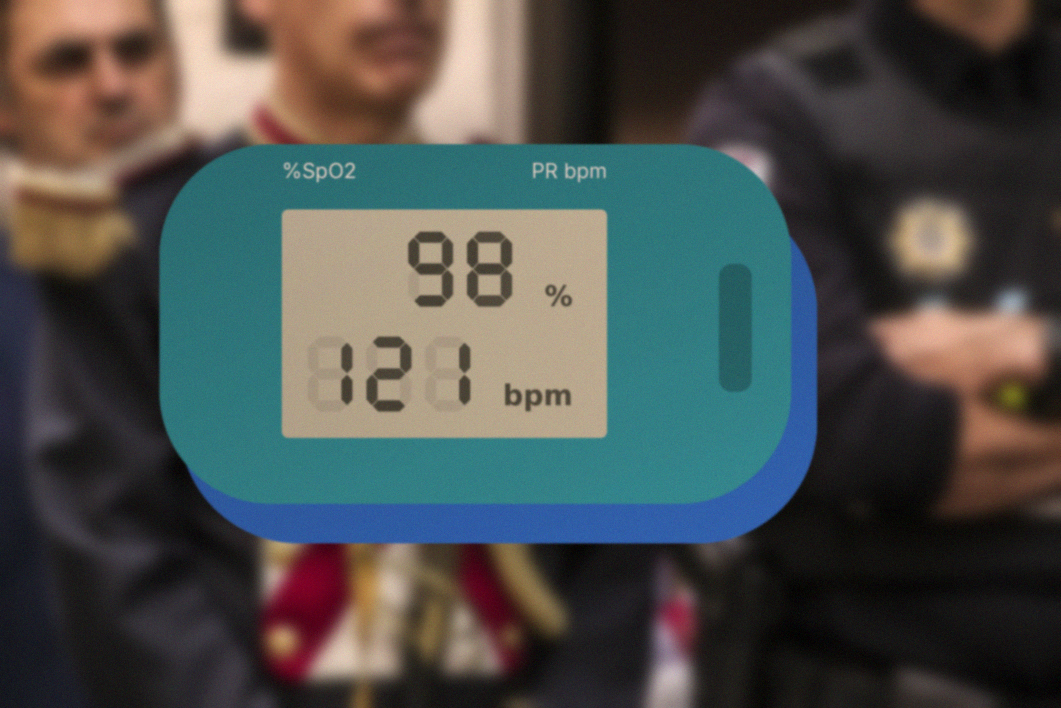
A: 121 bpm
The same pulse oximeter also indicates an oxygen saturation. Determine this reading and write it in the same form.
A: 98 %
